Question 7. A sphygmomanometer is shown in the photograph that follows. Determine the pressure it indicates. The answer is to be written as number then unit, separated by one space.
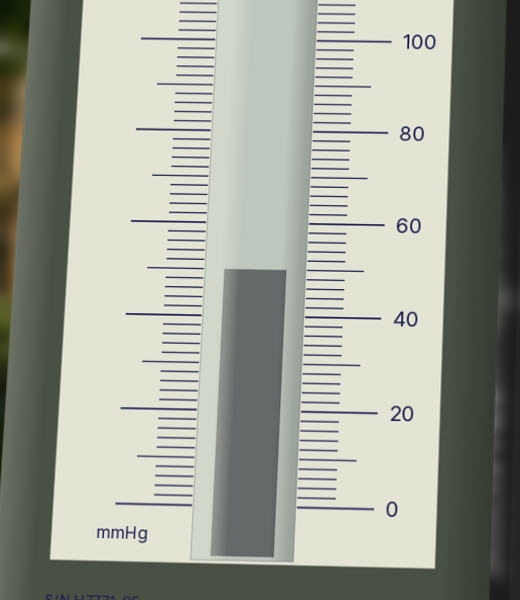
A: 50 mmHg
